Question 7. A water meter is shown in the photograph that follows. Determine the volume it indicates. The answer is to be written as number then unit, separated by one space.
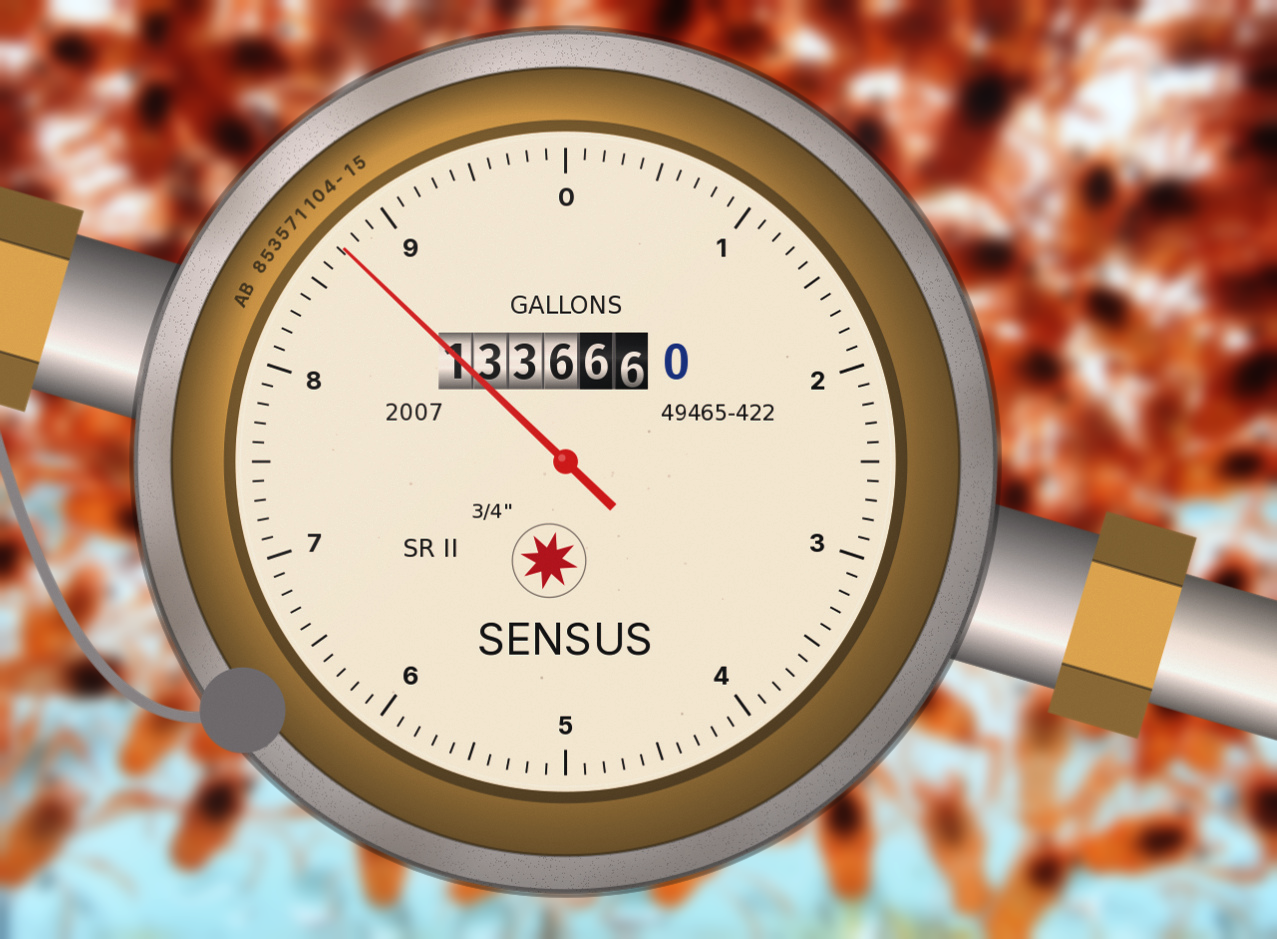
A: 1336658.7 gal
